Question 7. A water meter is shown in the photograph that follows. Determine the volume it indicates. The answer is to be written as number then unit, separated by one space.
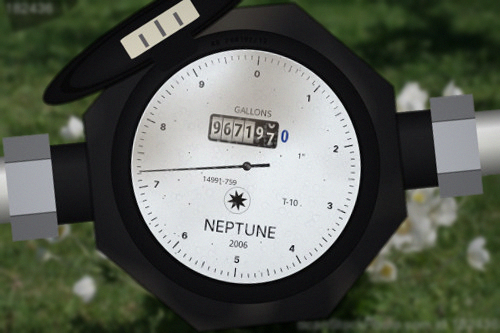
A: 9671967.2 gal
